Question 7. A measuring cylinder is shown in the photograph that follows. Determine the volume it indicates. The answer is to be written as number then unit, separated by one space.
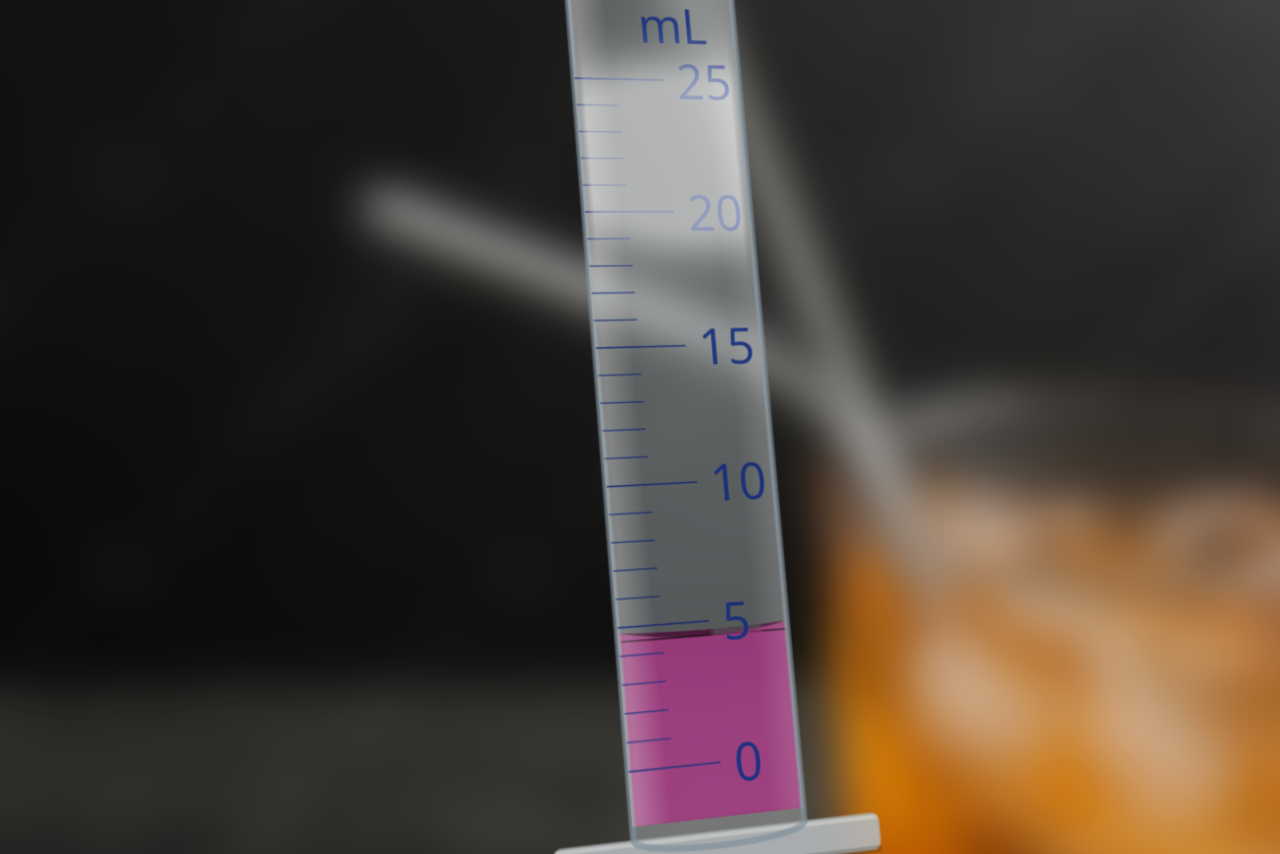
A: 4.5 mL
